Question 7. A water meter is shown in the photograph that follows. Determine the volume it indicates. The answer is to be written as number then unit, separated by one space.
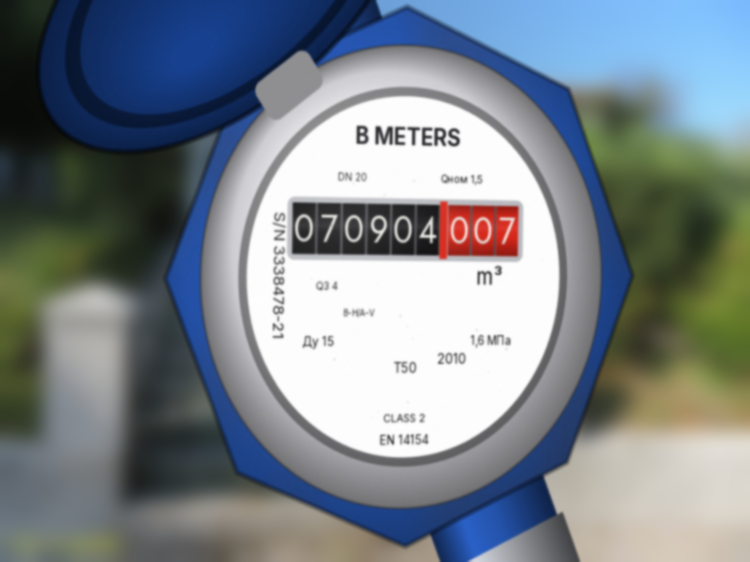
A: 70904.007 m³
